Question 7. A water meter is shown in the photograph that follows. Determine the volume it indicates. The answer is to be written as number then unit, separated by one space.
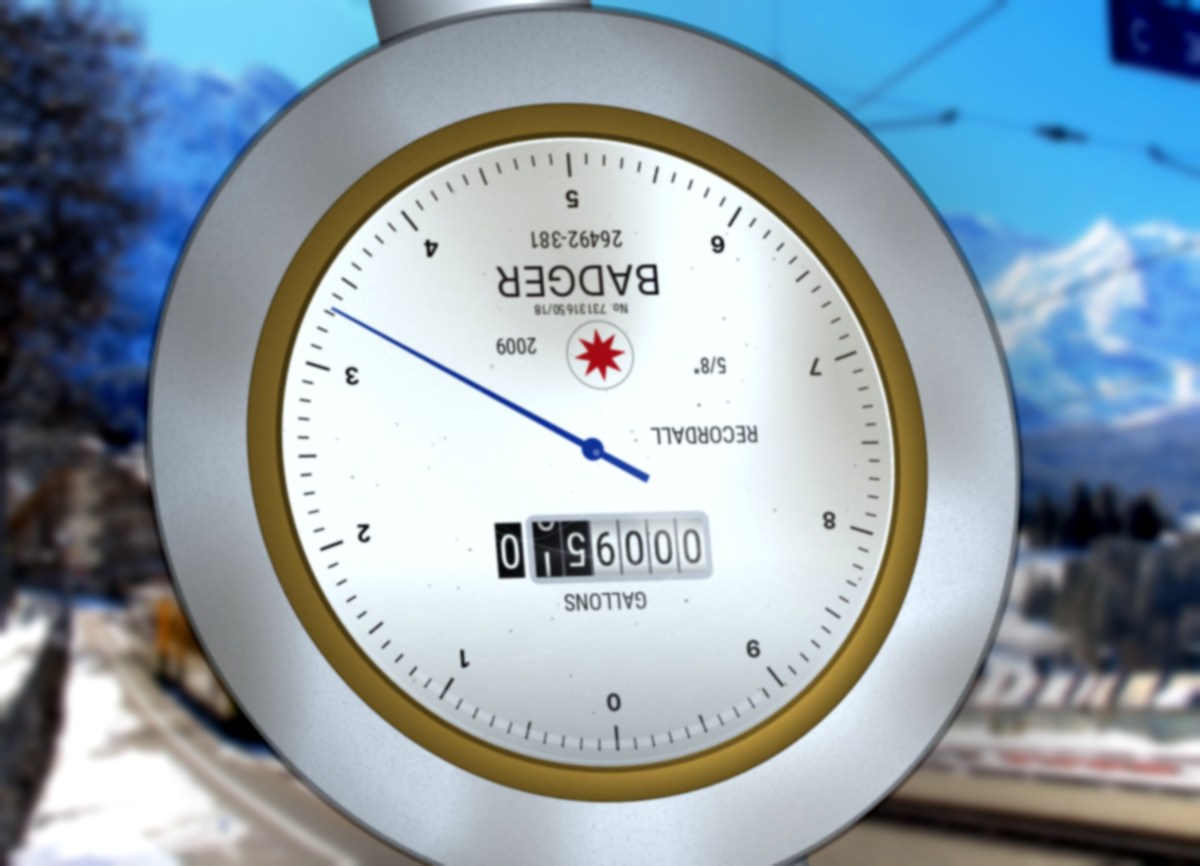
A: 9513.3 gal
